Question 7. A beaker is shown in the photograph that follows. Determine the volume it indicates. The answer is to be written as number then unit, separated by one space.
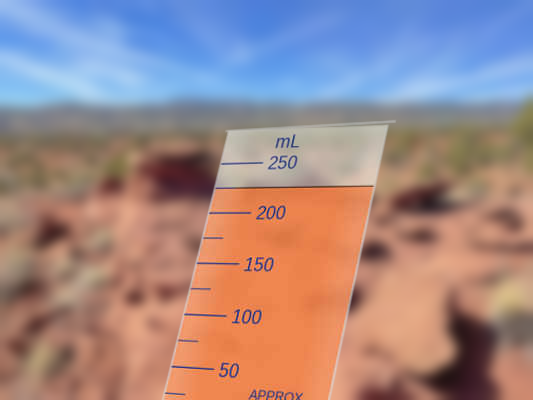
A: 225 mL
